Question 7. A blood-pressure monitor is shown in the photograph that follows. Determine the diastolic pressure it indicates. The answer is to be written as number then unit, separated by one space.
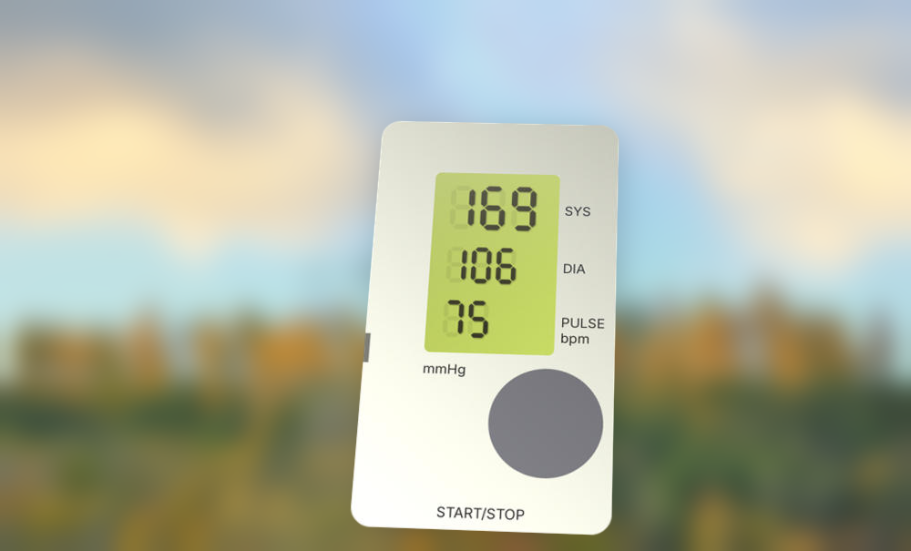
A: 106 mmHg
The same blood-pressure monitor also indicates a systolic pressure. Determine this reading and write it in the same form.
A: 169 mmHg
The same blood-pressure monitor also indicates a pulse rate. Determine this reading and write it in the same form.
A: 75 bpm
